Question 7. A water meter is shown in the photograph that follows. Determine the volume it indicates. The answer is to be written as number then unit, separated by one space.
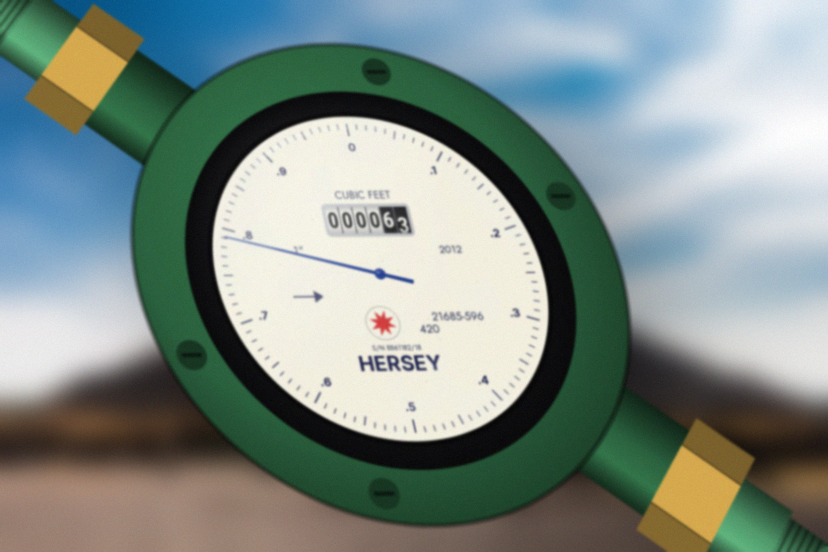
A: 62.79 ft³
